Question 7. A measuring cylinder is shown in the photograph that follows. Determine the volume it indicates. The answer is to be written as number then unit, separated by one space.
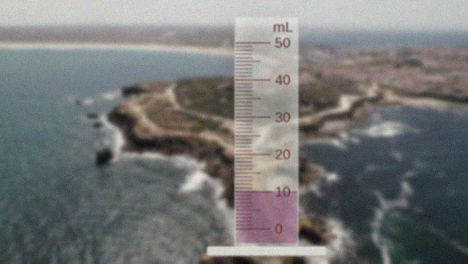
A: 10 mL
